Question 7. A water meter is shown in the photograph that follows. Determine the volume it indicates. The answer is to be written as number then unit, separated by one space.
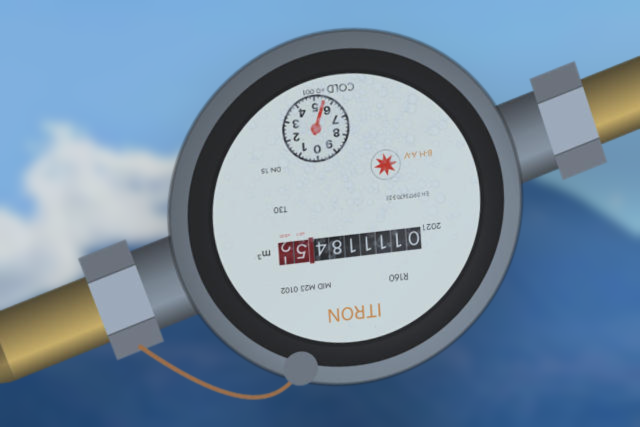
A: 111184.515 m³
